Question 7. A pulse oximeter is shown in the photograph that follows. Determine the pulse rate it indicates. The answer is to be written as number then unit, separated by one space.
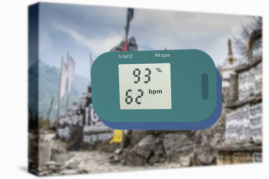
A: 62 bpm
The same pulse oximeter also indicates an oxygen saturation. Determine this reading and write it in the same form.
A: 93 %
